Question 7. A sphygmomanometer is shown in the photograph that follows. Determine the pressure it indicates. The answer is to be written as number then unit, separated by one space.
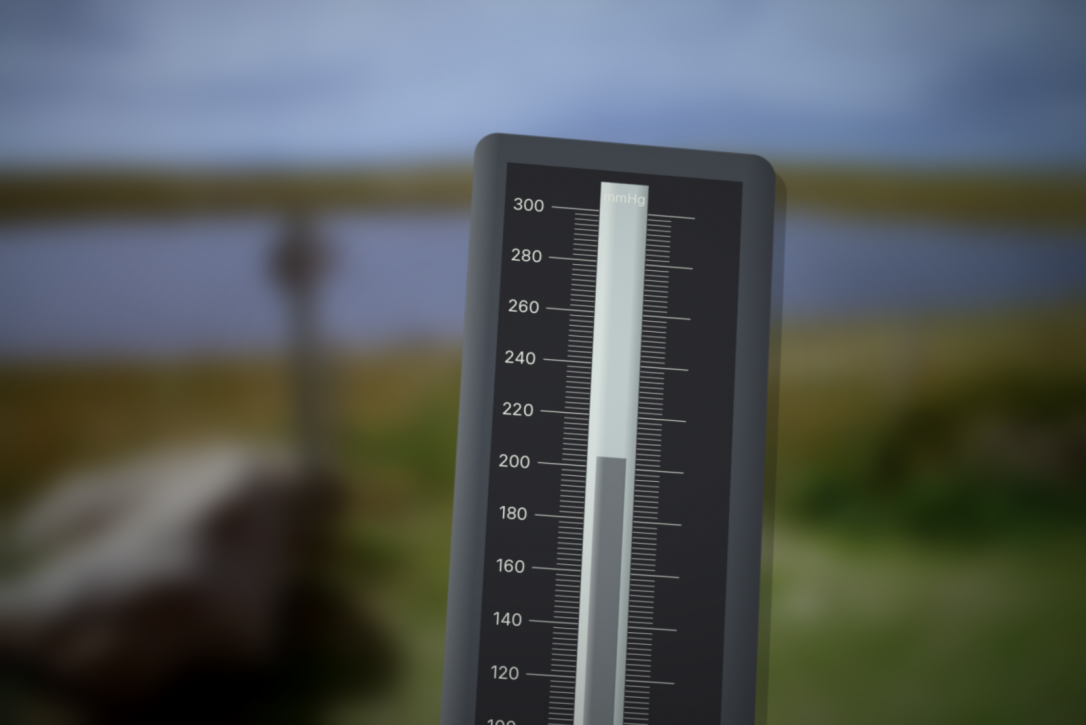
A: 204 mmHg
